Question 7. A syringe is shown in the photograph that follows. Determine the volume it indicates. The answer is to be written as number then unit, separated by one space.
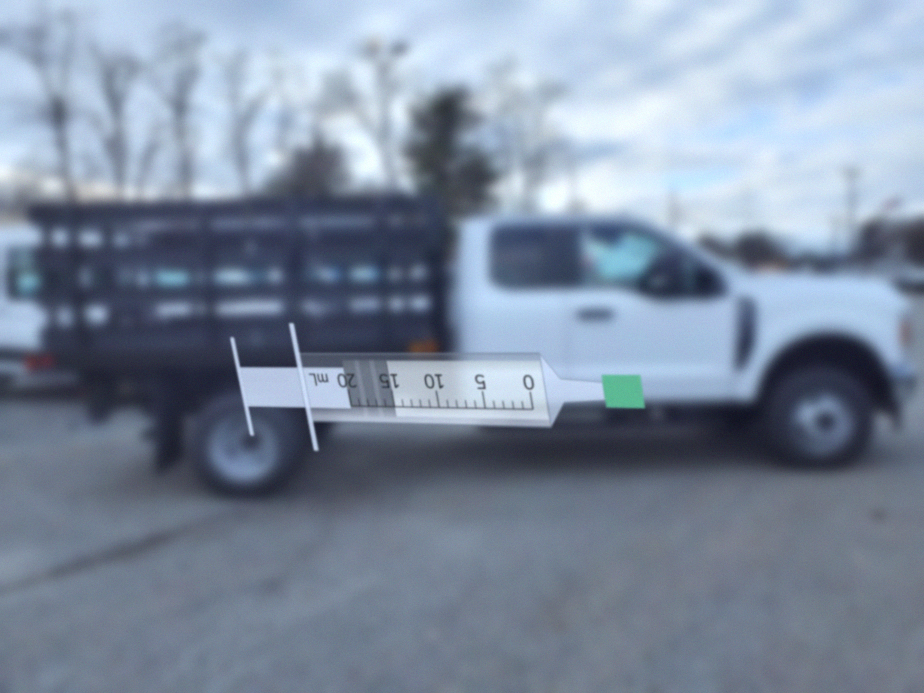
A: 15 mL
